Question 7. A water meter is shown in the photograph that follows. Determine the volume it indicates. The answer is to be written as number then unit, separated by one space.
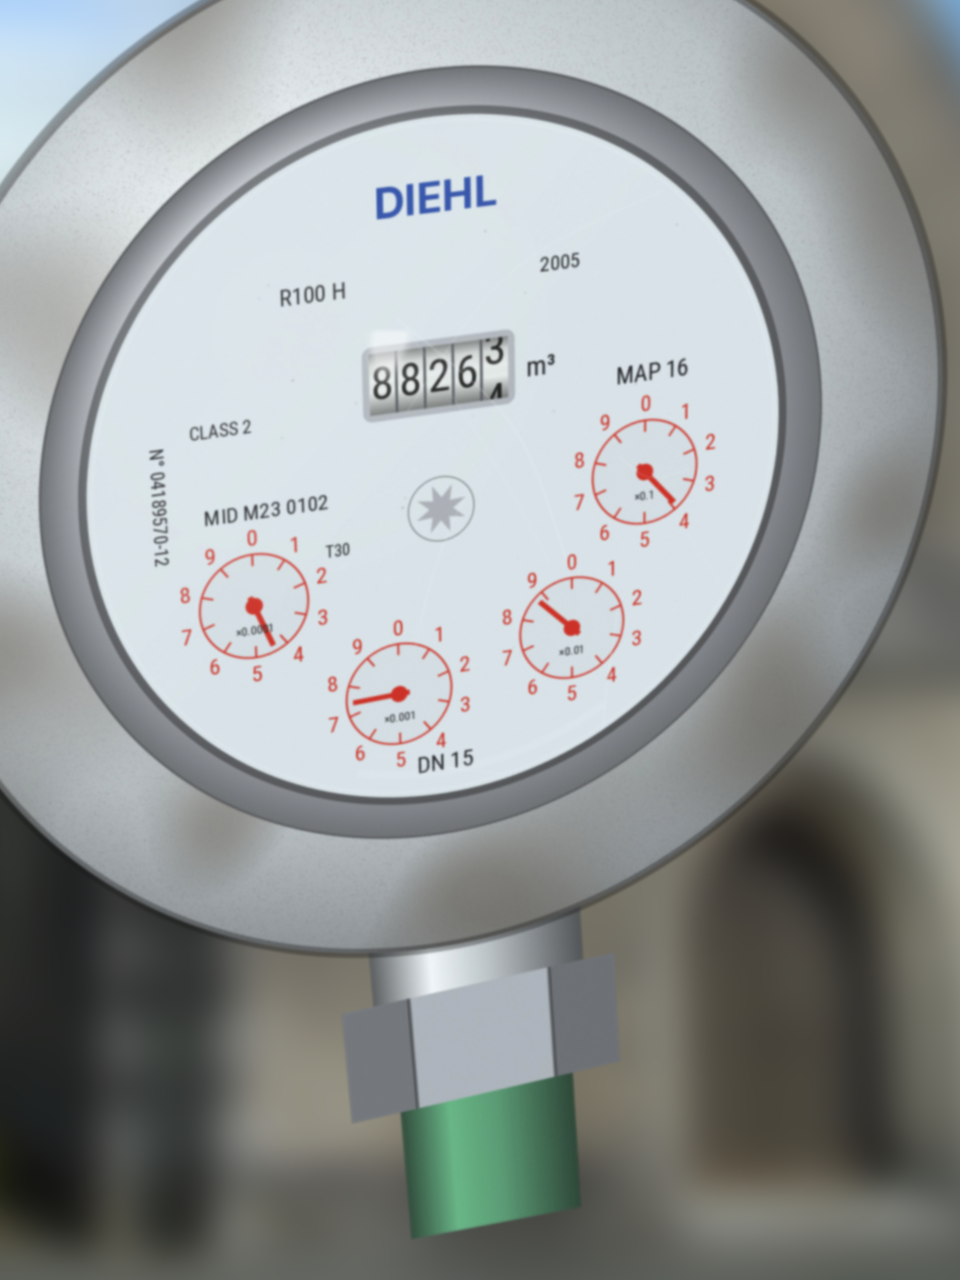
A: 88263.3874 m³
